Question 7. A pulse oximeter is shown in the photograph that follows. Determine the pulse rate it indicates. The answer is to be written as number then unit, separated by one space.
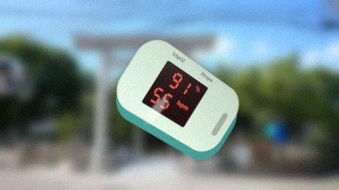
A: 55 bpm
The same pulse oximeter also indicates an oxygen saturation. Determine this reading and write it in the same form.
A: 91 %
